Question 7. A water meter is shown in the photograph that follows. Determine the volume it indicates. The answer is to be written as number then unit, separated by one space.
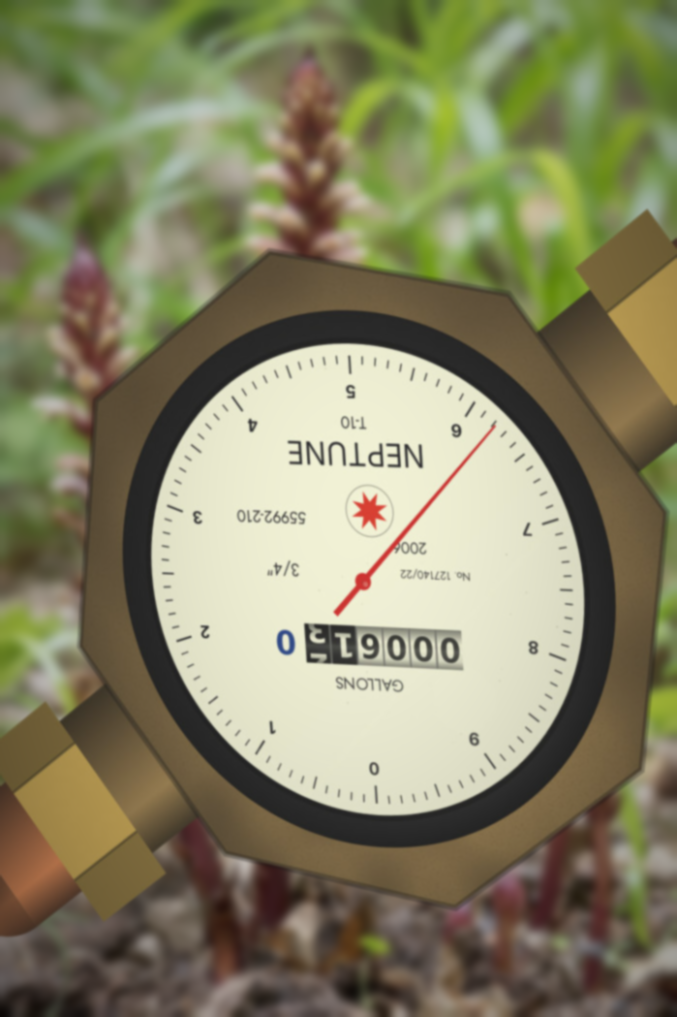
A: 6126.2 gal
